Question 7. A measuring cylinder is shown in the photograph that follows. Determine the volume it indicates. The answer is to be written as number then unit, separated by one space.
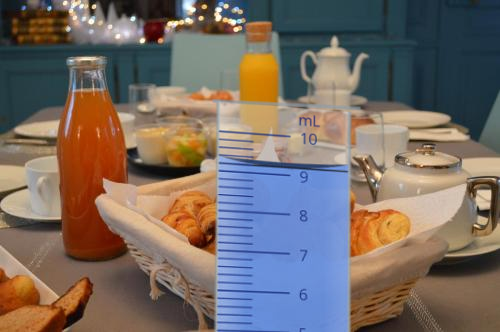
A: 9.2 mL
